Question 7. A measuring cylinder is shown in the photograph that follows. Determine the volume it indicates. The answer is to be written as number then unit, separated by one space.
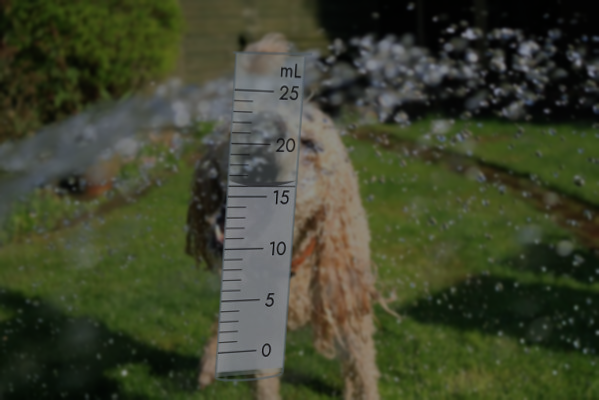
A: 16 mL
